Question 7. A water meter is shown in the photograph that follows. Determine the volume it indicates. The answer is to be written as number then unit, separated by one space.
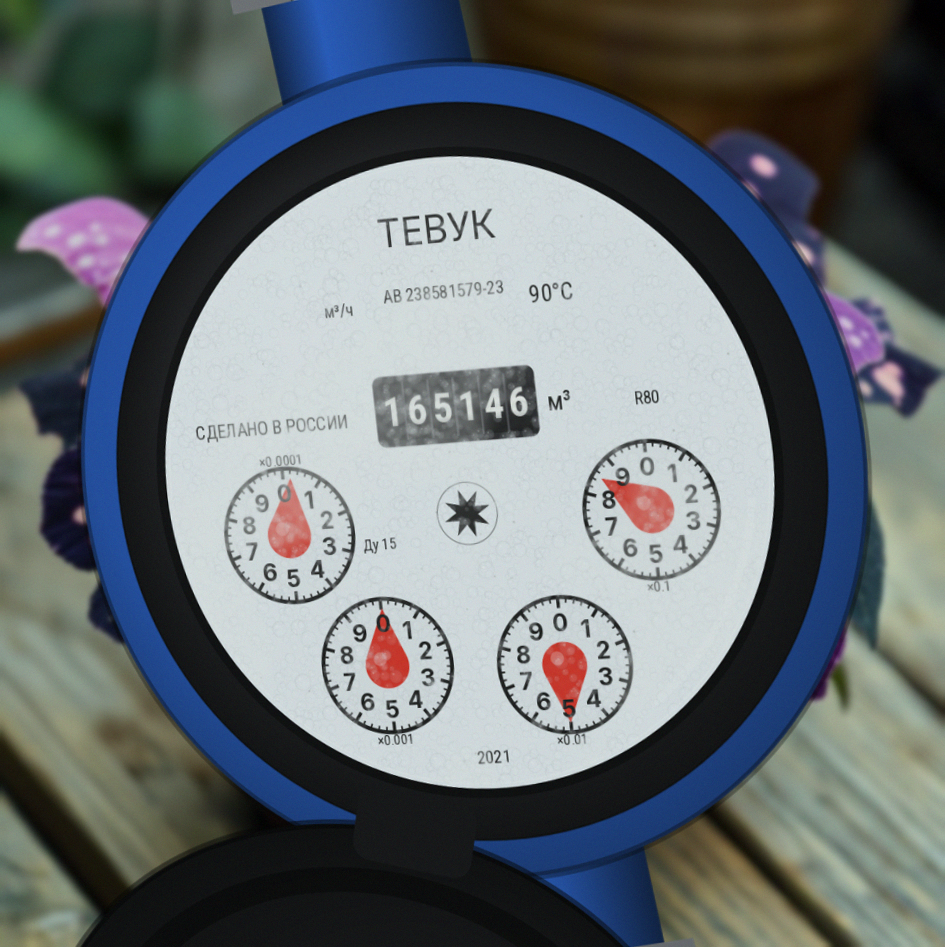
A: 165146.8500 m³
